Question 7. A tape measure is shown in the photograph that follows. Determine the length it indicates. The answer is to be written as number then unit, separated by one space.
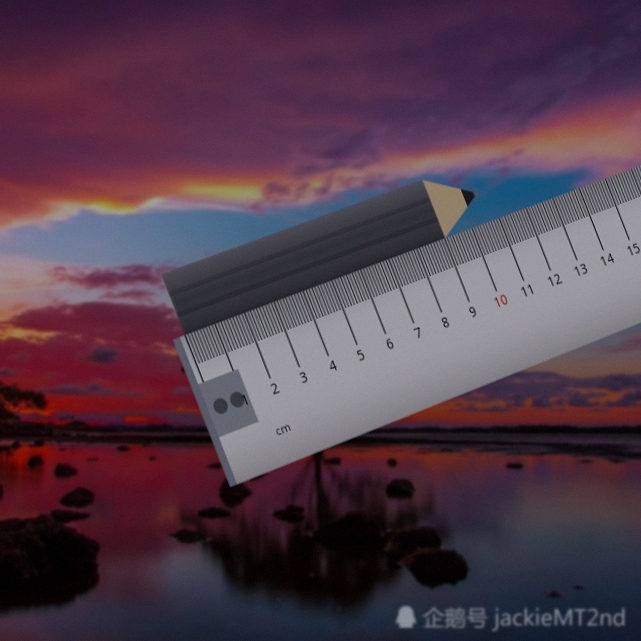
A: 10.5 cm
